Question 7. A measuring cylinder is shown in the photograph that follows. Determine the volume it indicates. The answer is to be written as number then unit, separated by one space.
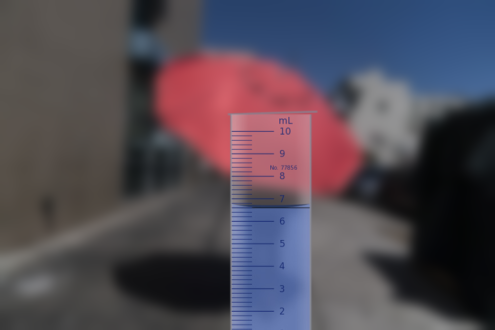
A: 6.6 mL
